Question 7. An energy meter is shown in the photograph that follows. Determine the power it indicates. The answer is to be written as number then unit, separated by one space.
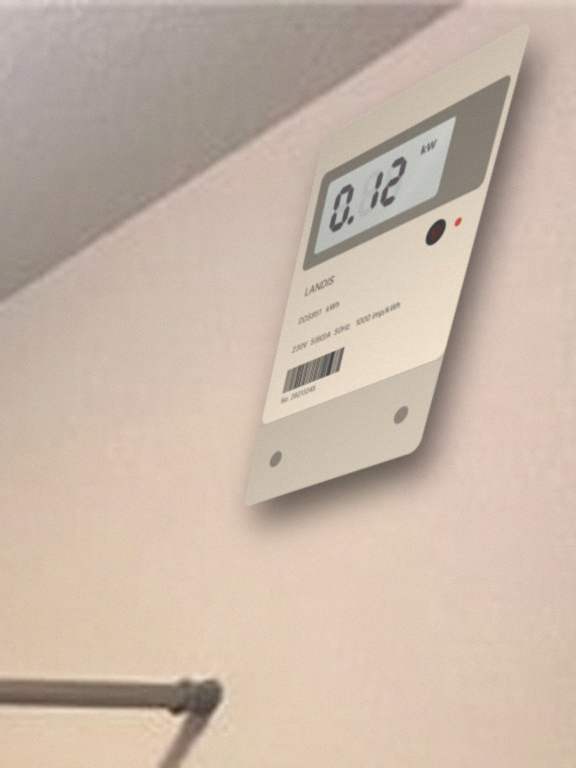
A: 0.12 kW
